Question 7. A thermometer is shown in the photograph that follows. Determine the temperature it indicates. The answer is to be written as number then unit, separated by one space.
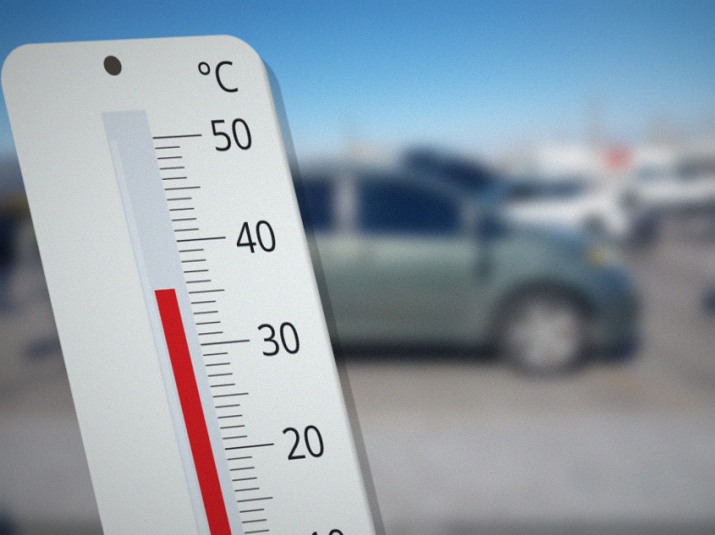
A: 35.5 °C
